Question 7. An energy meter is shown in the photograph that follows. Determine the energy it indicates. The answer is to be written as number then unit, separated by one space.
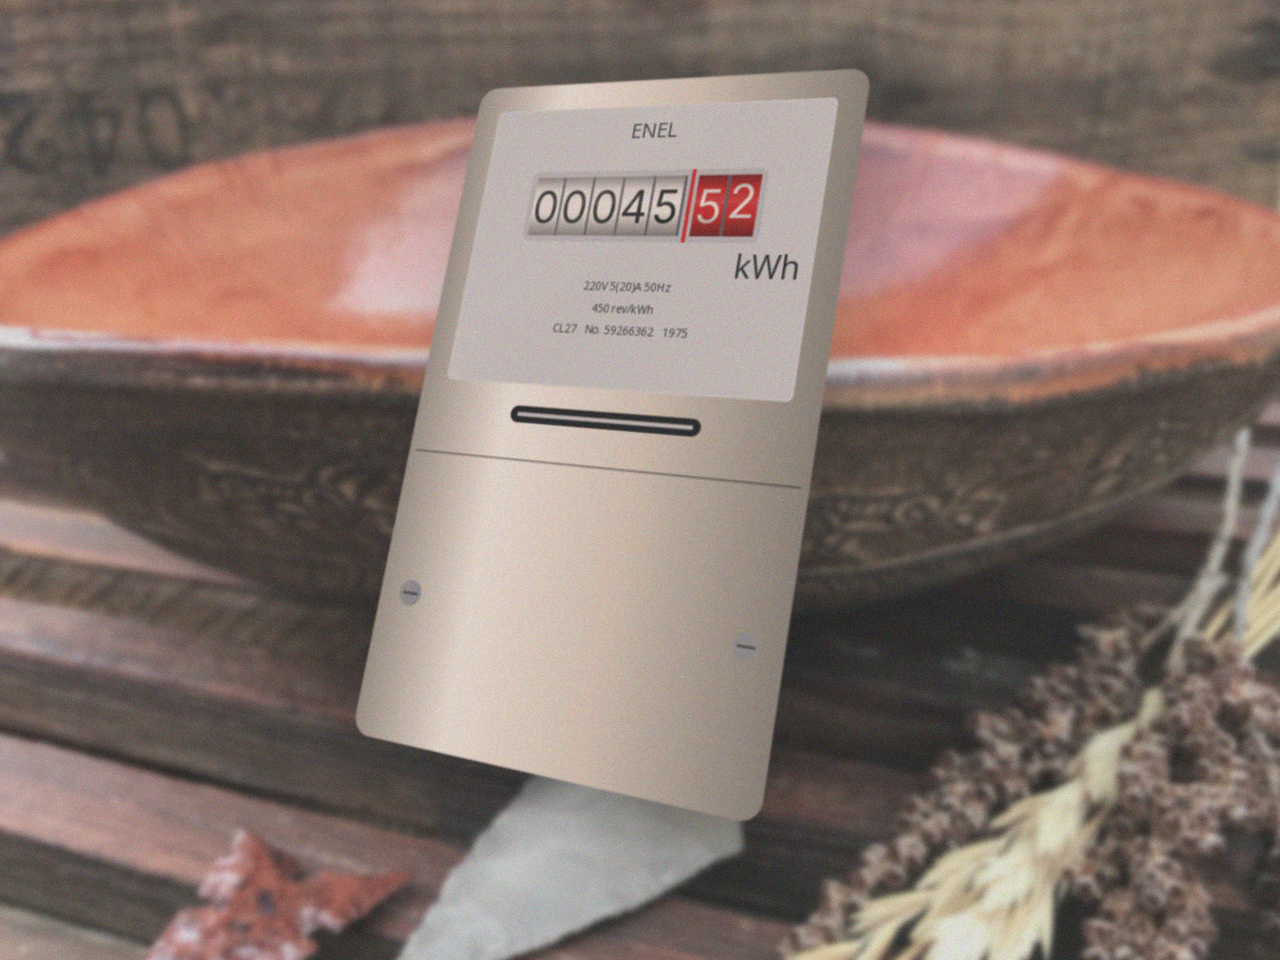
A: 45.52 kWh
